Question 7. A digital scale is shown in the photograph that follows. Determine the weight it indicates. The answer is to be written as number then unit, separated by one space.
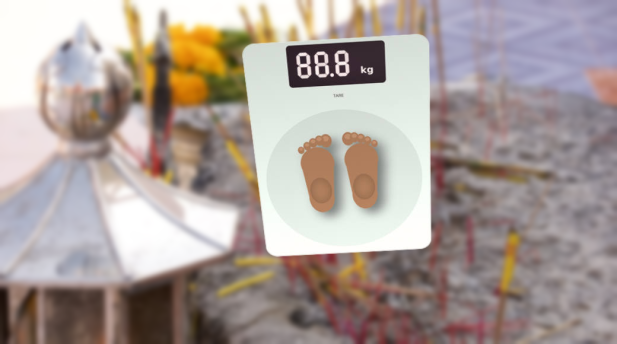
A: 88.8 kg
